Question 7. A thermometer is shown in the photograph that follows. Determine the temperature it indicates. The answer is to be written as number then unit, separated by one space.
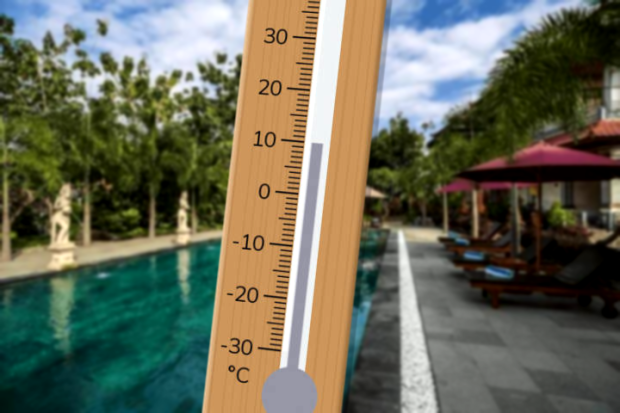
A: 10 °C
